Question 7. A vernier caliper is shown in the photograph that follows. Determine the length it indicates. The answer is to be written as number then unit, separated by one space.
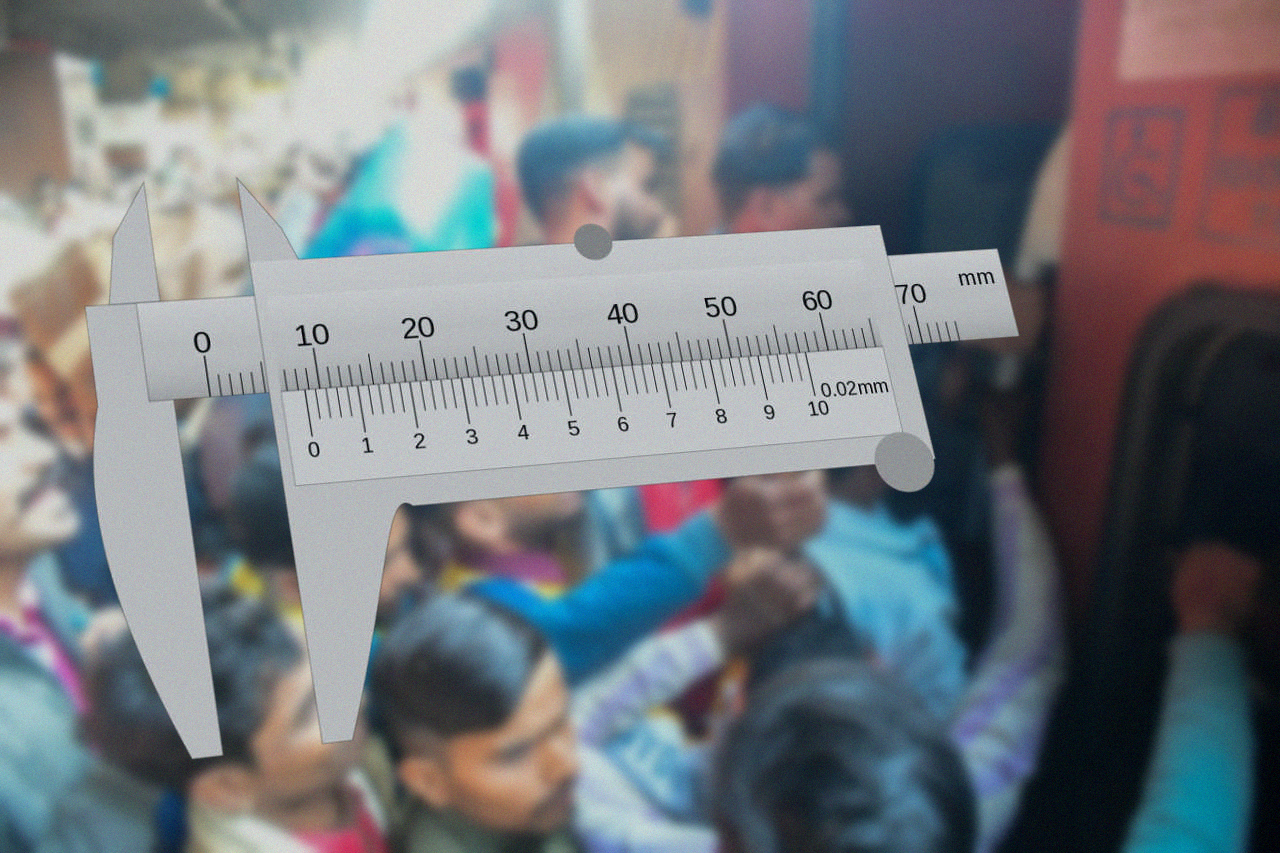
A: 8.6 mm
